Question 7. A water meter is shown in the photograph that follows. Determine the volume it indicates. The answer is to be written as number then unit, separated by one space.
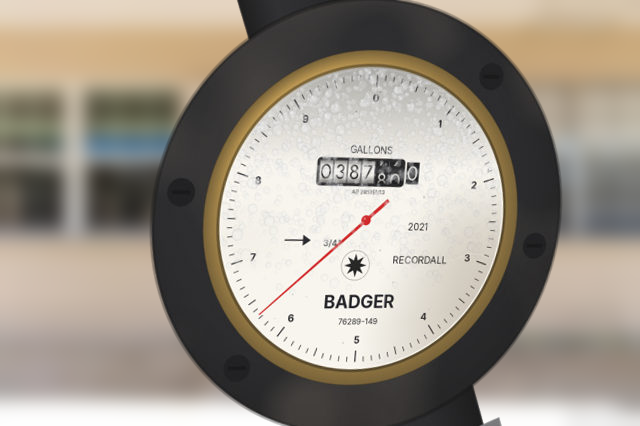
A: 387796.3 gal
